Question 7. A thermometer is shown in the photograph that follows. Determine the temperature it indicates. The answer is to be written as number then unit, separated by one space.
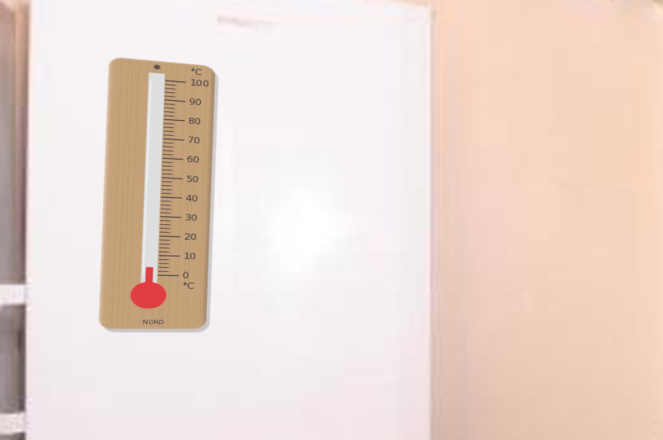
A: 4 °C
